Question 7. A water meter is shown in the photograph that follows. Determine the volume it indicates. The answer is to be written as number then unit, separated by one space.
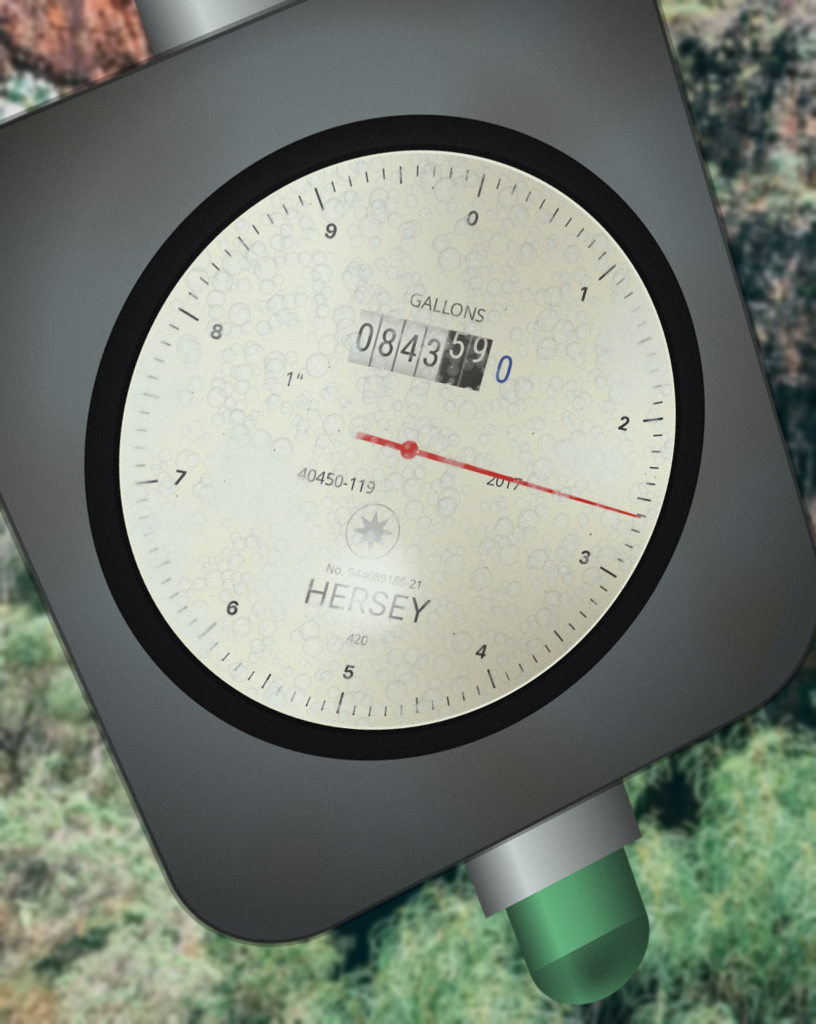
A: 843592.6 gal
